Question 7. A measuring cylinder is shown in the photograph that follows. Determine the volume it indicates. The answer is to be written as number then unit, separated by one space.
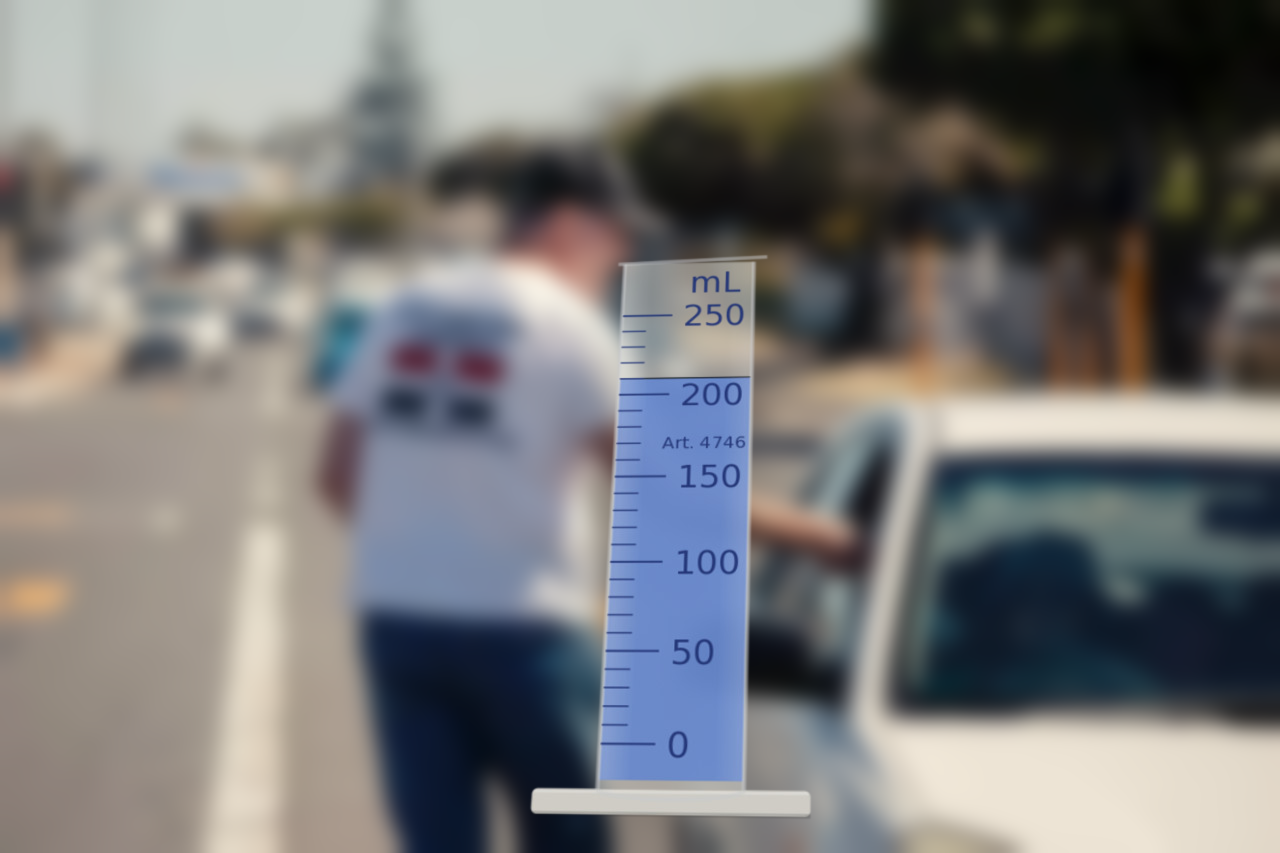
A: 210 mL
